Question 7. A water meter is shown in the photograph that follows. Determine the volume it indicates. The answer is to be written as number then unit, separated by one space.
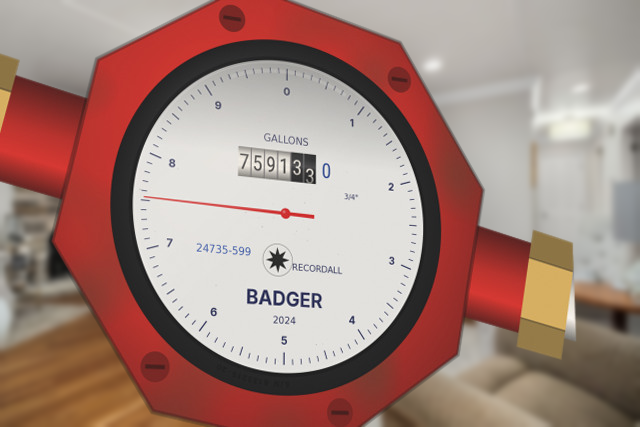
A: 7591327.5 gal
